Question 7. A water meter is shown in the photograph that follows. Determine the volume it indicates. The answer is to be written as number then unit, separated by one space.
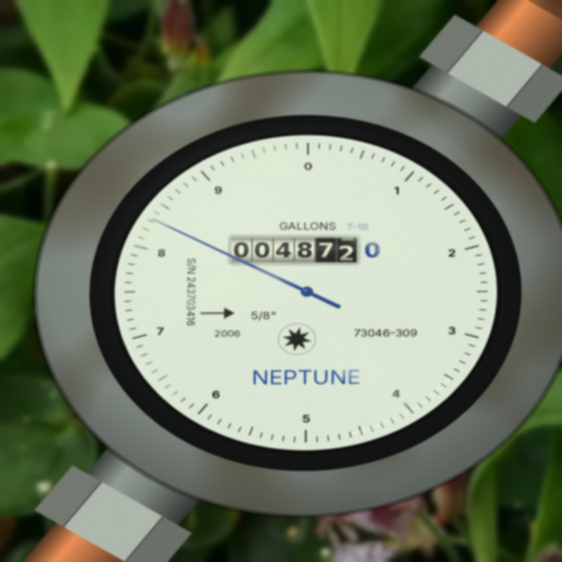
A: 48718.3 gal
